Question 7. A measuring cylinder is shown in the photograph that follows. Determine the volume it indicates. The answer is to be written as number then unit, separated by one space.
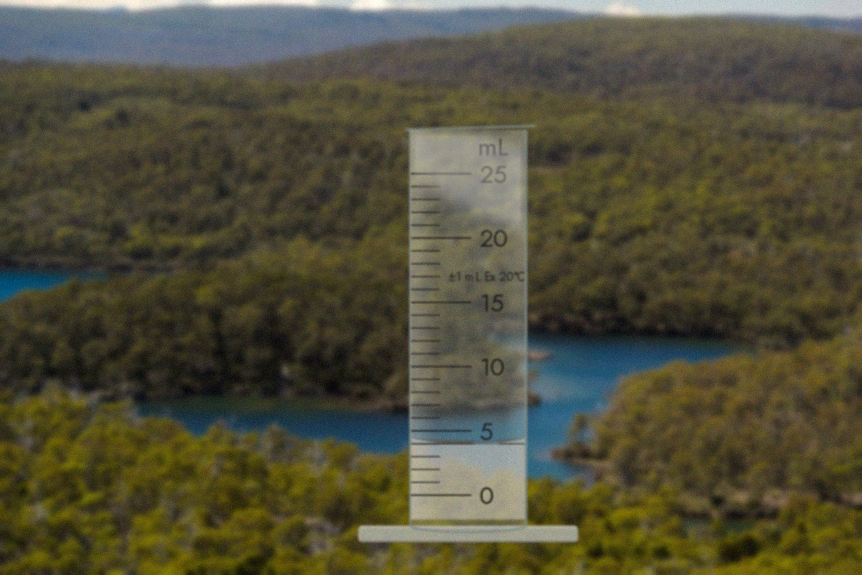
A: 4 mL
